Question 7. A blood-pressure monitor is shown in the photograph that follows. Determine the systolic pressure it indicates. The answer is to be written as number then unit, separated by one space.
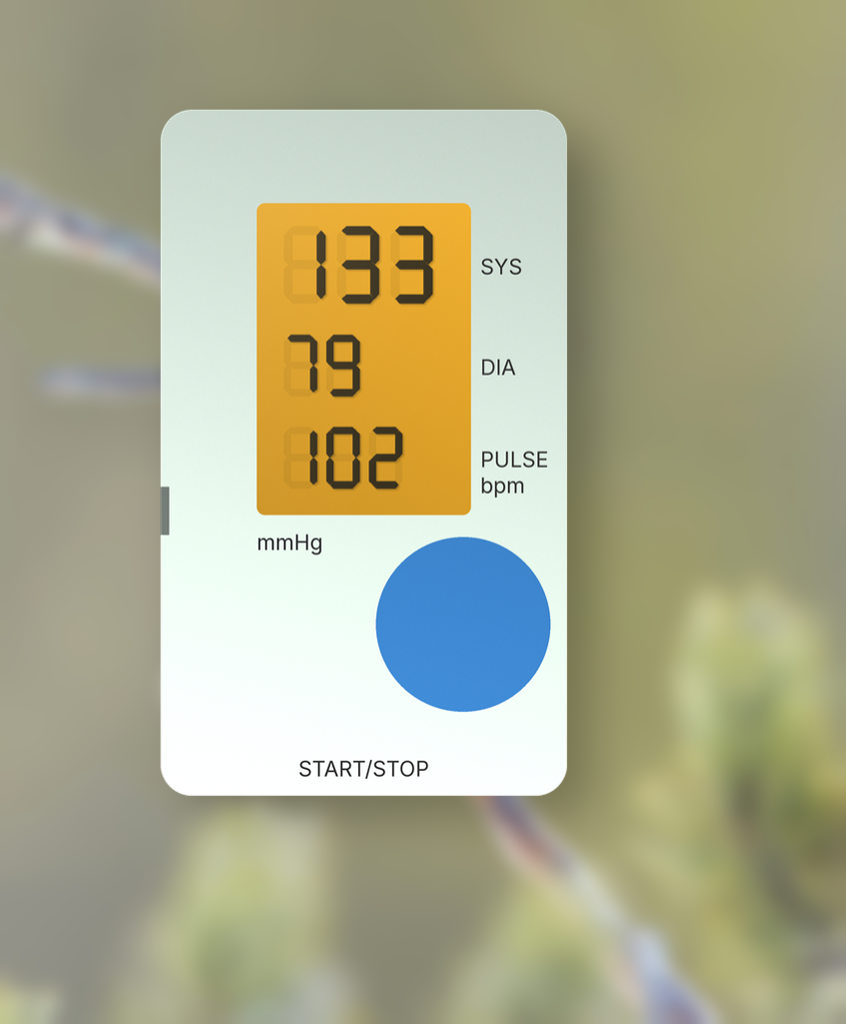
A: 133 mmHg
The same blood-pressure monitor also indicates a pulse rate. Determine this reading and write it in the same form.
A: 102 bpm
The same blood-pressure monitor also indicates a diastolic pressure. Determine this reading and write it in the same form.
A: 79 mmHg
